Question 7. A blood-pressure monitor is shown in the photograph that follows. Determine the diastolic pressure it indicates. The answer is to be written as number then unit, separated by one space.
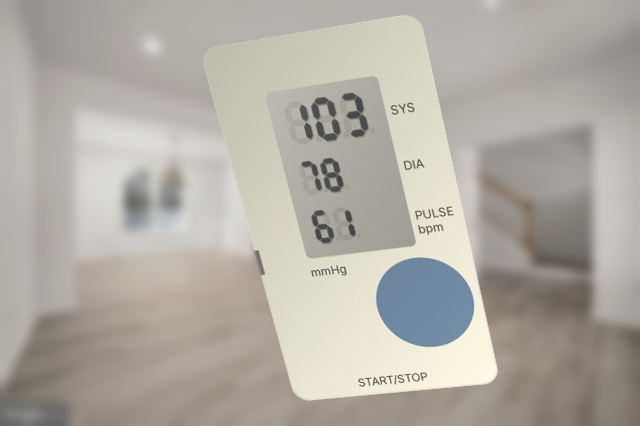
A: 78 mmHg
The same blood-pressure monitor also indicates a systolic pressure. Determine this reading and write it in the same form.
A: 103 mmHg
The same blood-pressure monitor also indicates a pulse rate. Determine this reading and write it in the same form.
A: 61 bpm
